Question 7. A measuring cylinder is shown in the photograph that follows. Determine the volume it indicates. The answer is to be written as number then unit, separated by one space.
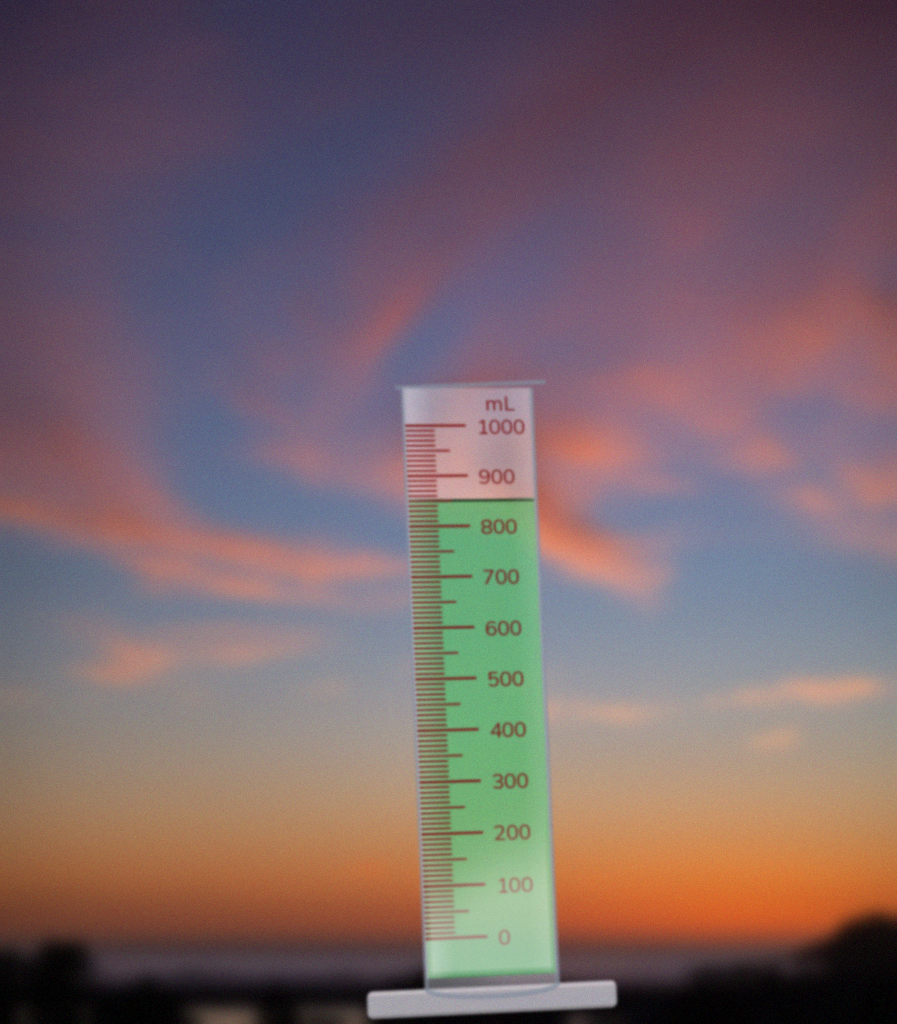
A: 850 mL
